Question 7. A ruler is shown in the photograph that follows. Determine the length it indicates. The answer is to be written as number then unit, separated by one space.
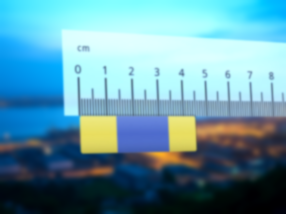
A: 4.5 cm
